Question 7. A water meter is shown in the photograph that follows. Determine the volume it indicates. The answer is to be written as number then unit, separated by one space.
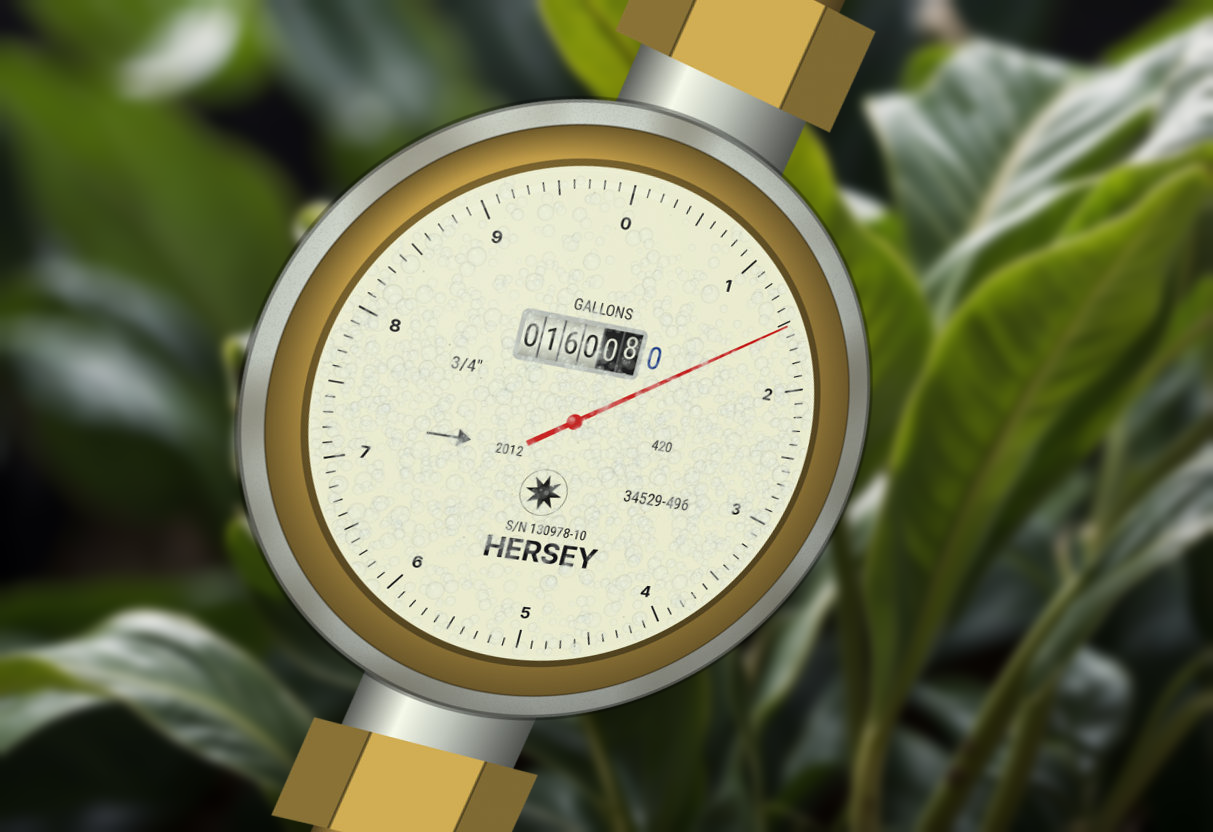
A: 160081.5 gal
